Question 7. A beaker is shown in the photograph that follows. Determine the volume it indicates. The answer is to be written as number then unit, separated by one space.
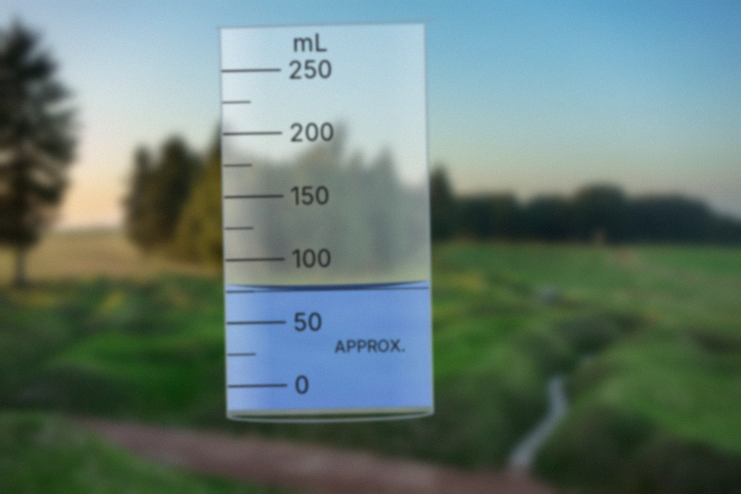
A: 75 mL
